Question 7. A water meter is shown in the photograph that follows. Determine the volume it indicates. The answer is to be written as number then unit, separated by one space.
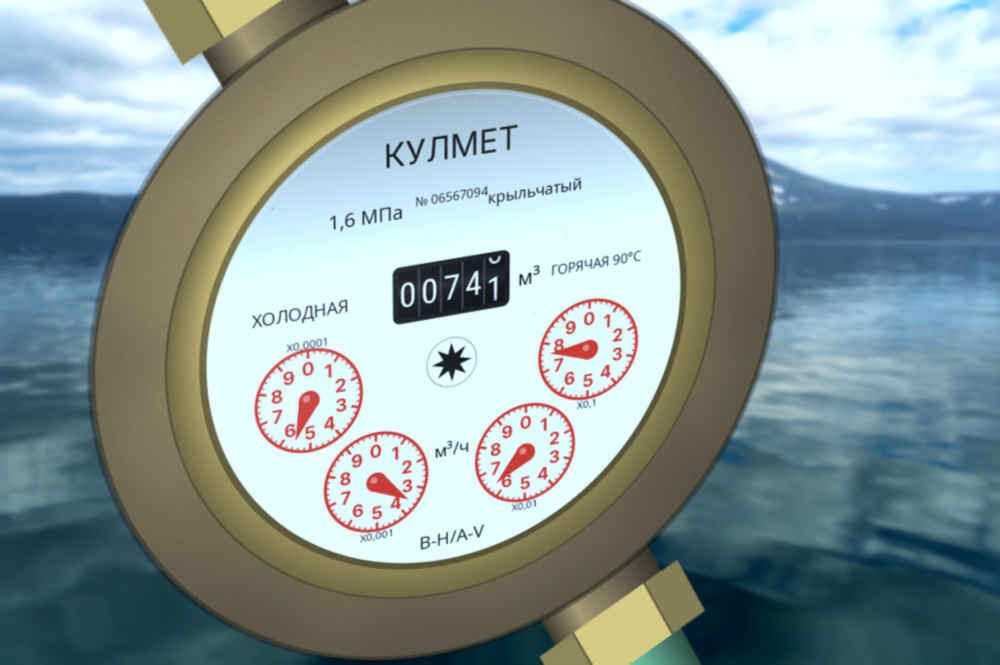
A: 740.7635 m³
